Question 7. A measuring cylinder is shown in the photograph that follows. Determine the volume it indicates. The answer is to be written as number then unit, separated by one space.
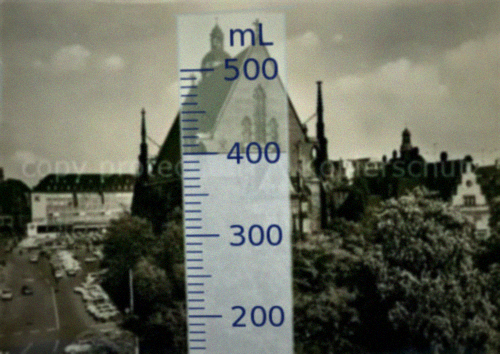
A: 400 mL
